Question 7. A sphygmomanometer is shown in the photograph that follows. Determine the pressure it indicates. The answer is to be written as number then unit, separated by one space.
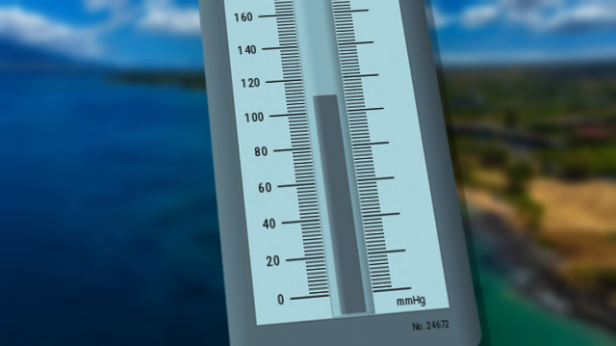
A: 110 mmHg
